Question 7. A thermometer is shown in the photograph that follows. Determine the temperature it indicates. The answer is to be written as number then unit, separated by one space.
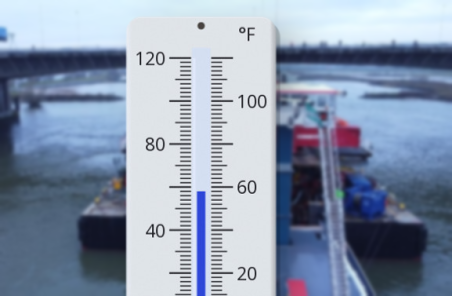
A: 58 °F
